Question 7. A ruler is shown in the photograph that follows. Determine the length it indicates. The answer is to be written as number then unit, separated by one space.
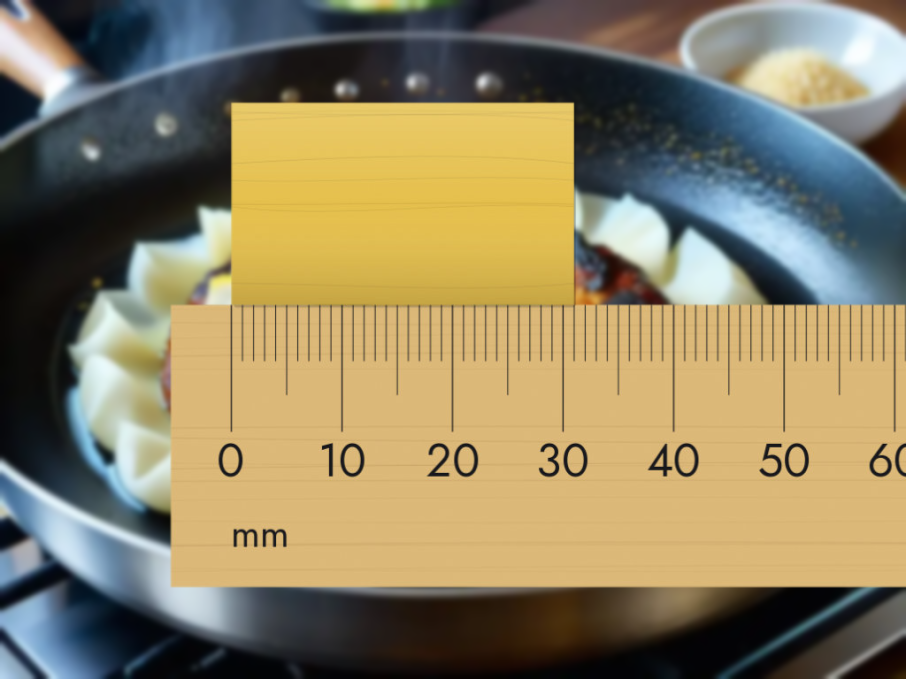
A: 31 mm
